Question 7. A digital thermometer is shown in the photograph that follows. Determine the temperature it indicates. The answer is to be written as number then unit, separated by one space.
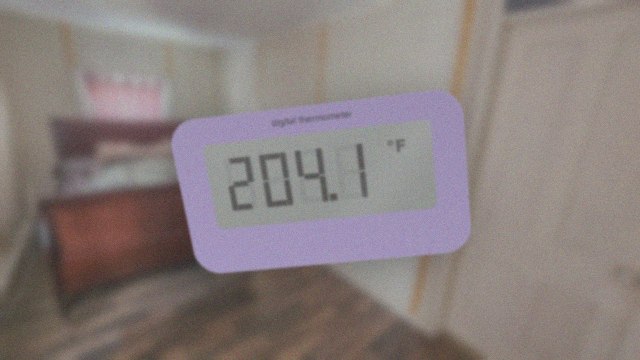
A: 204.1 °F
